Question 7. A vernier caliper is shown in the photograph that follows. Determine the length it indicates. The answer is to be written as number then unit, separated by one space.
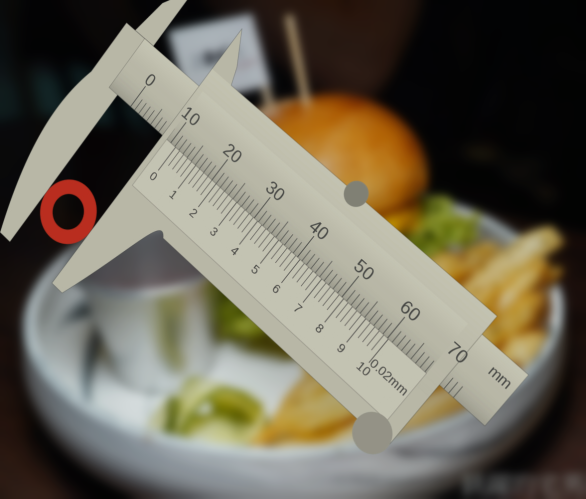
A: 11.2 mm
